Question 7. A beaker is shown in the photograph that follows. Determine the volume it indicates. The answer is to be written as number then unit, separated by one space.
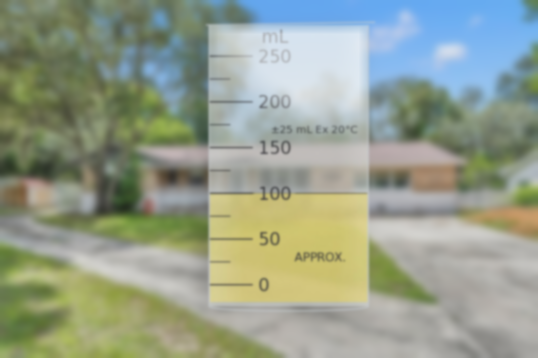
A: 100 mL
